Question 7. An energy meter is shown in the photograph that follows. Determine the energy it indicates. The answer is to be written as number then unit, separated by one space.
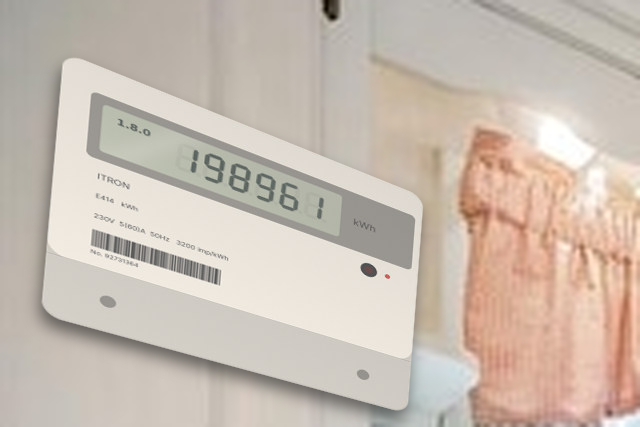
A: 198961 kWh
